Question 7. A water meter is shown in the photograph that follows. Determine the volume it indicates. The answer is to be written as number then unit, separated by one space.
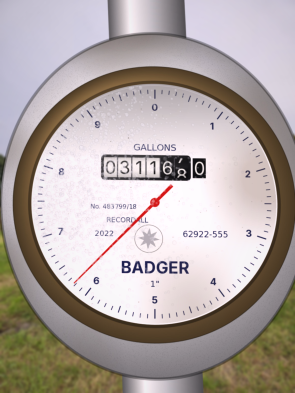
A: 311676.2 gal
